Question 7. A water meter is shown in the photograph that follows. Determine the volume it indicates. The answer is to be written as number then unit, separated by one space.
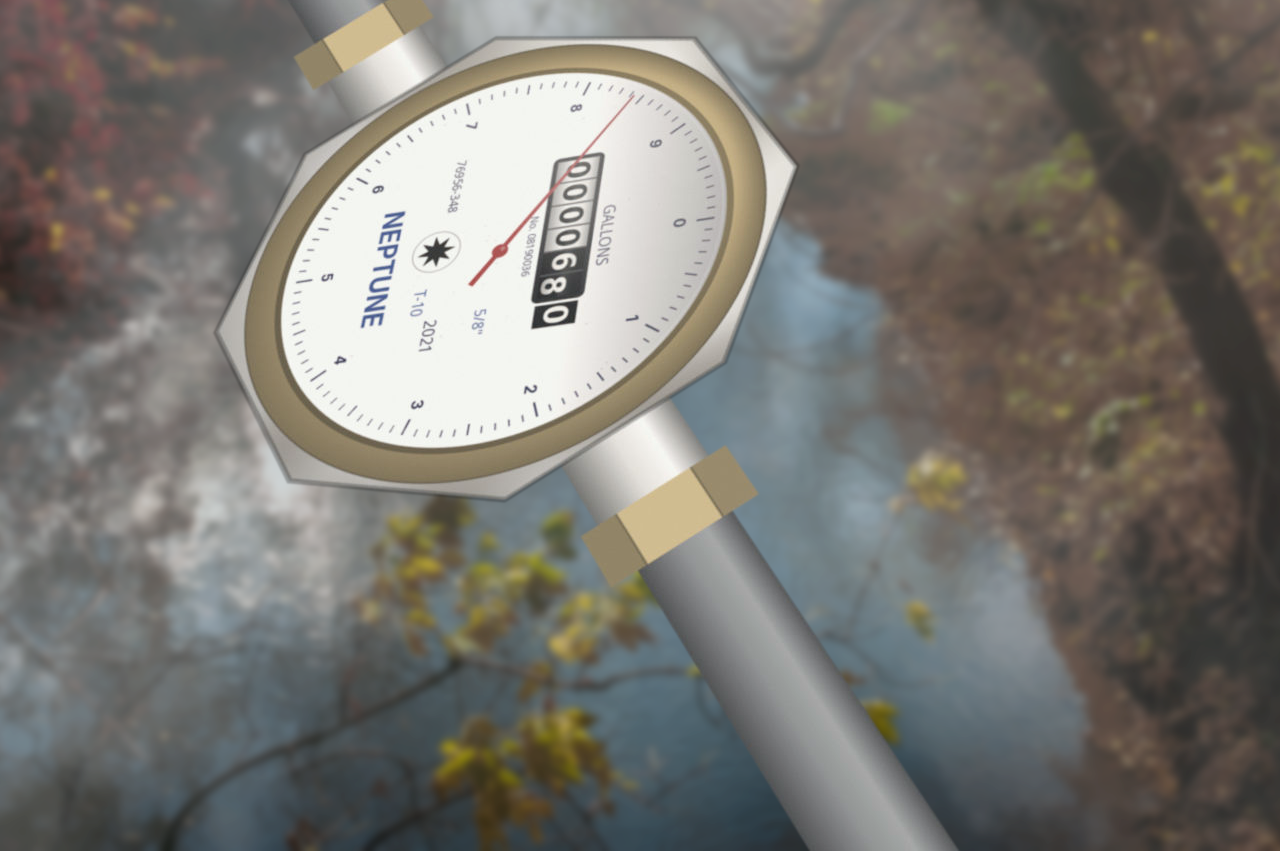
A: 678.4 gal
